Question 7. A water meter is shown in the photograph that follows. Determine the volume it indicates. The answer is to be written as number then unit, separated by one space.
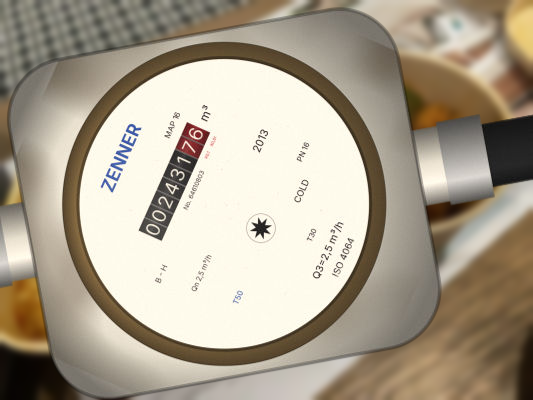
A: 2431.76 m³
